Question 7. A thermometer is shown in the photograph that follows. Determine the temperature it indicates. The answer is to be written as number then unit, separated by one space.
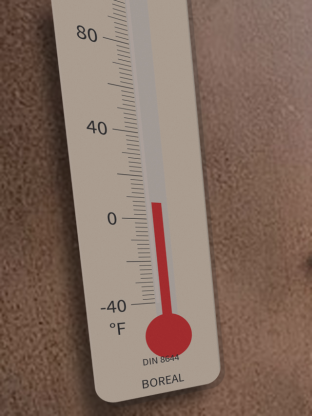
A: 8 °F
